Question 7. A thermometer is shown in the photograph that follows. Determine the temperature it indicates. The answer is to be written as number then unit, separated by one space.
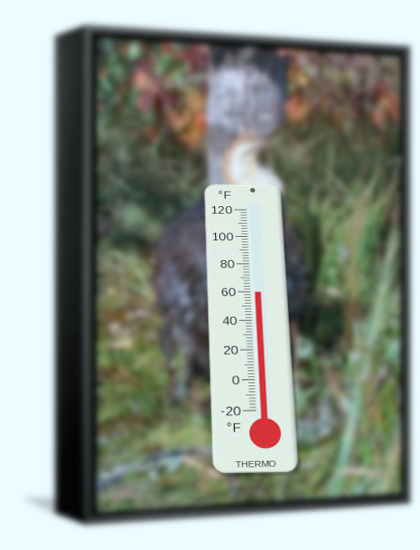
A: 60 °F
